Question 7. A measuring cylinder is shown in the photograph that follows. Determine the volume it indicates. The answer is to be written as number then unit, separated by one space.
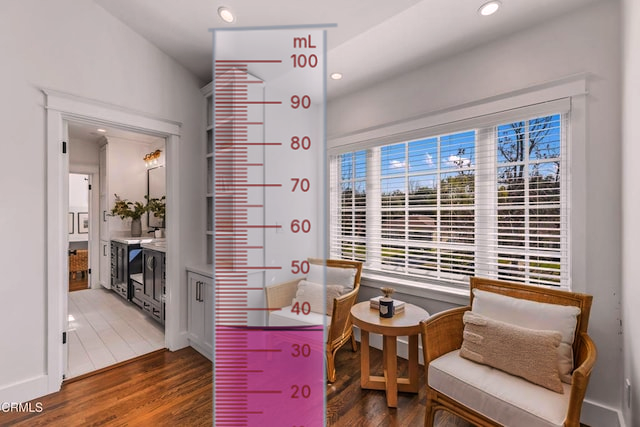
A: 35 mL
